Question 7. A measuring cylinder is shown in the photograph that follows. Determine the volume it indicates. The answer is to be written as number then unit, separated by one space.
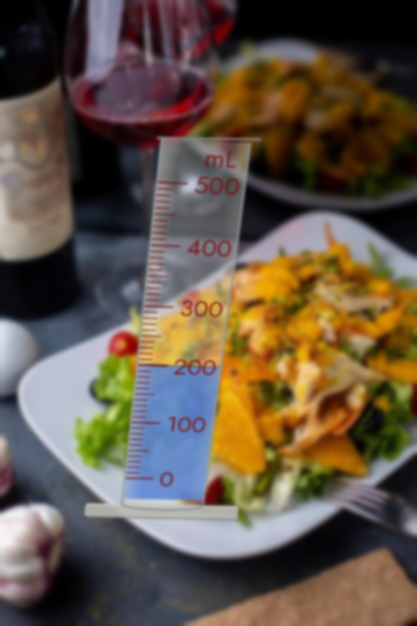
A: 200 mL
